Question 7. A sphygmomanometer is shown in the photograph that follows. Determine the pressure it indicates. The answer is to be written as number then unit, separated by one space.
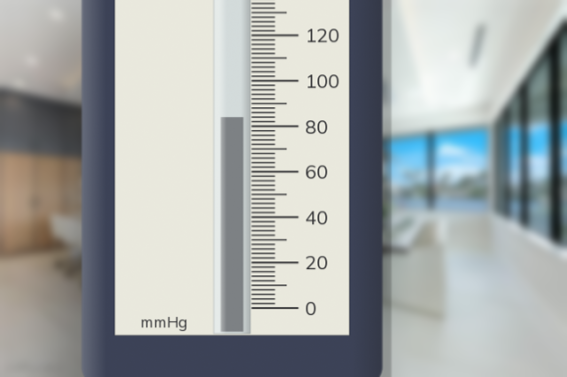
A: 84 mmHg
